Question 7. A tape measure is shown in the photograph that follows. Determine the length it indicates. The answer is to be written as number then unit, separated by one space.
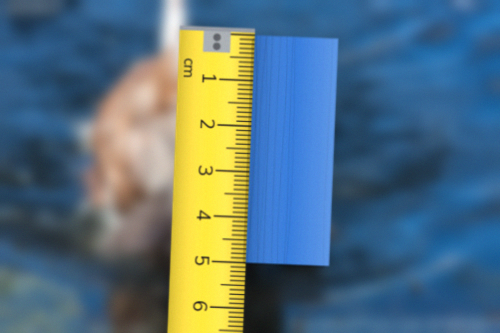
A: 5 cm
